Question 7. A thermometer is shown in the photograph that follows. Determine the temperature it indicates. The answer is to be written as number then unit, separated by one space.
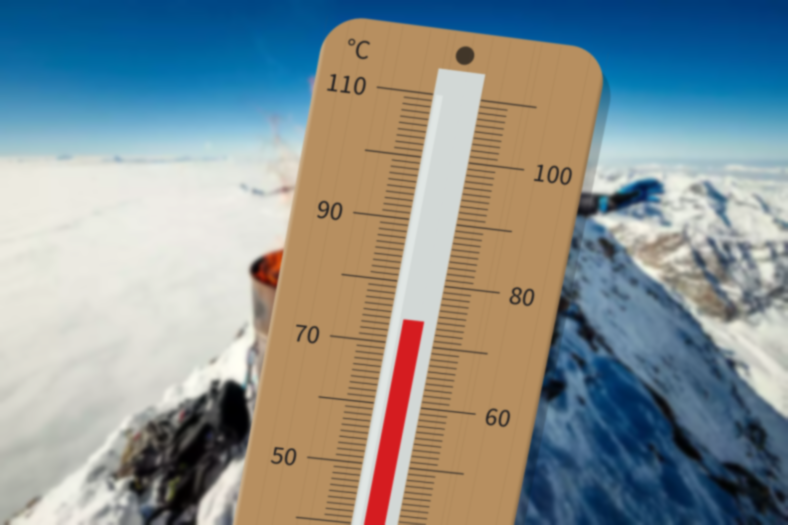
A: 74 °C
